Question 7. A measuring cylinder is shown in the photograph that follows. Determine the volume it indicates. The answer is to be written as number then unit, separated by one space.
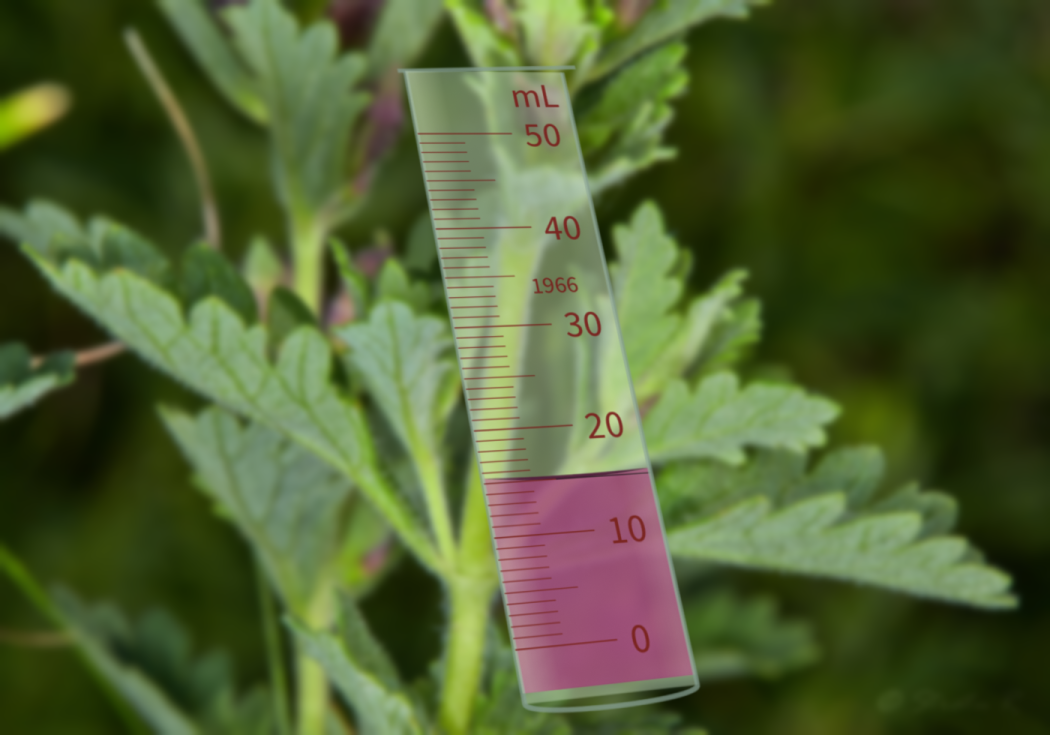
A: 15 mL
